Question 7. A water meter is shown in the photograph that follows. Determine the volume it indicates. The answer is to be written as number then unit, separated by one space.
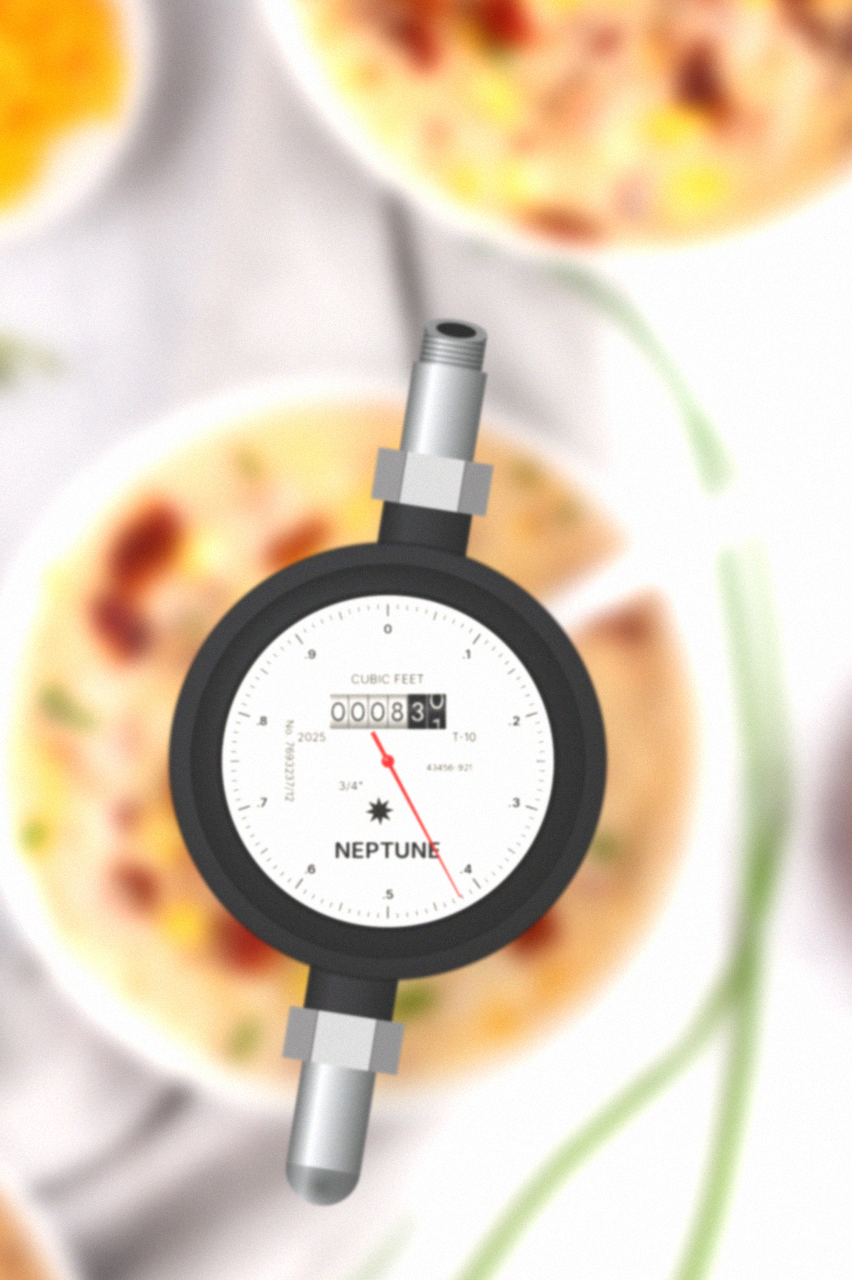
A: 830.42 ft³
